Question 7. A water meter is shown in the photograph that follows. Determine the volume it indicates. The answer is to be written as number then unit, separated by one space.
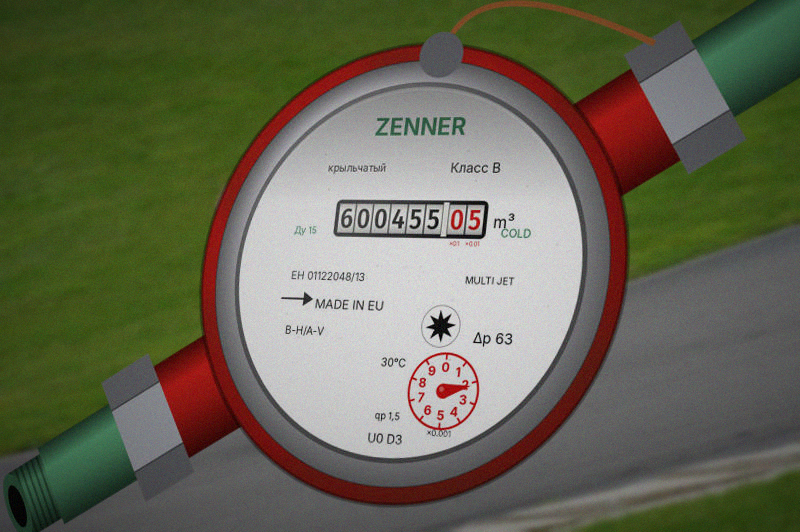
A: 600455.052 m³
